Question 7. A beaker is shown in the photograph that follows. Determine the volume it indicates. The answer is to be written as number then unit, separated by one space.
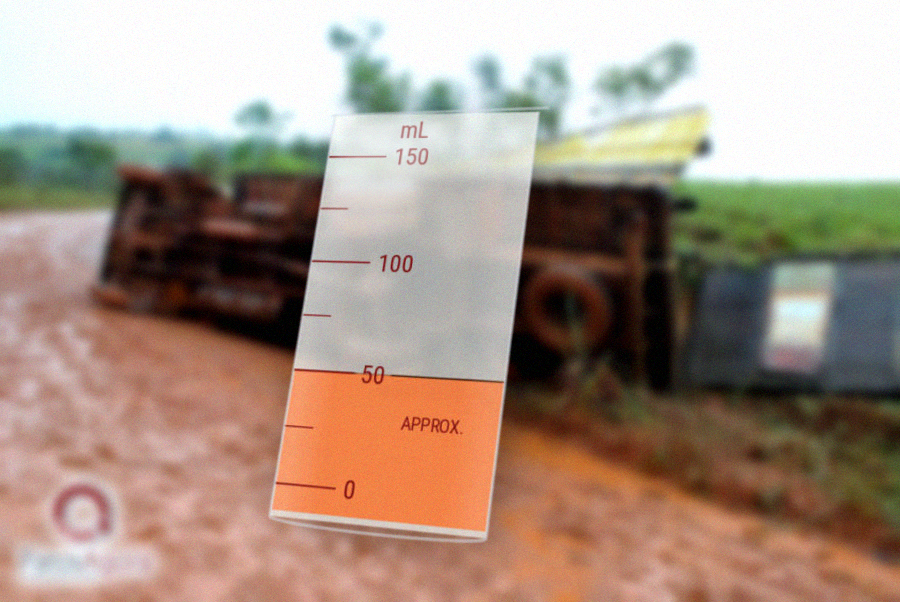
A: 50 mL
